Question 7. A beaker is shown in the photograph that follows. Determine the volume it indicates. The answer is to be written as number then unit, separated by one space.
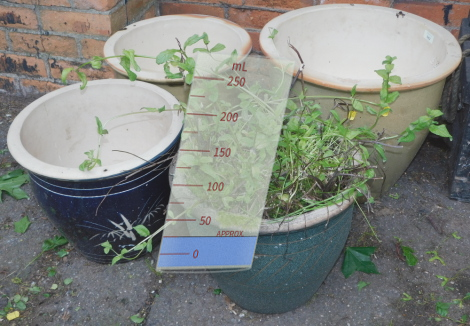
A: 25 mL
